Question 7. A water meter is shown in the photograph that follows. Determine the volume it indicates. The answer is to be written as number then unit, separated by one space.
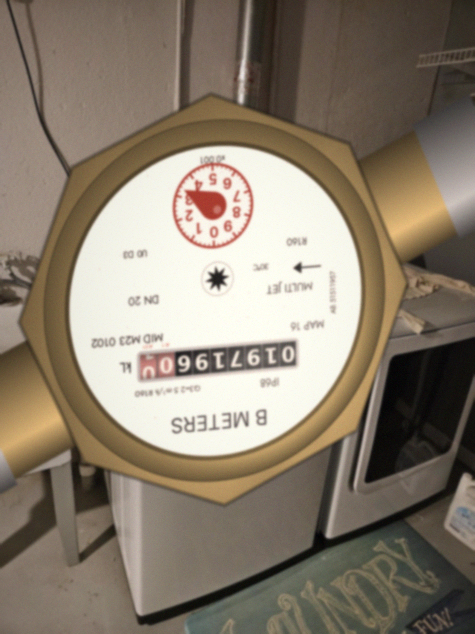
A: 197196.003 kL
